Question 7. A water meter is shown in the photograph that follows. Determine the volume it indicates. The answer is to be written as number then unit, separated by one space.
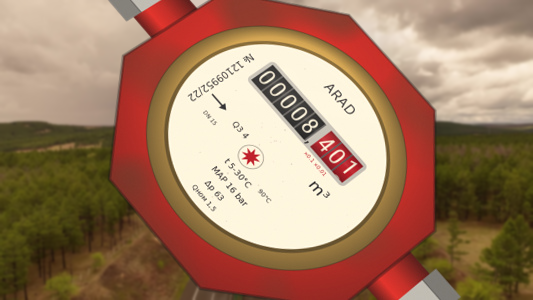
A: 8.401 m³
